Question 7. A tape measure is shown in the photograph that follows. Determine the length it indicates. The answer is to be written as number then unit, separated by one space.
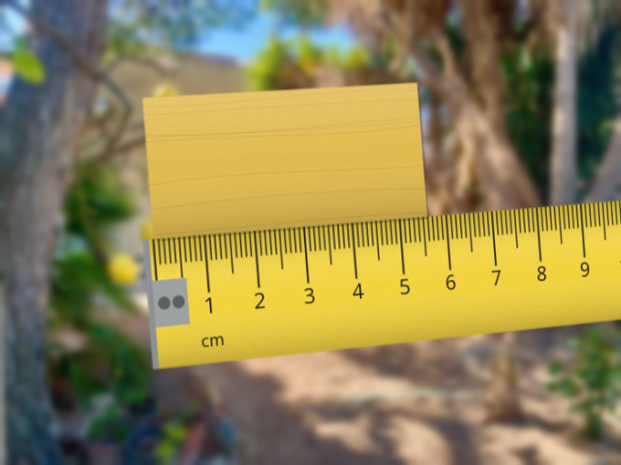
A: 5.6 cm
